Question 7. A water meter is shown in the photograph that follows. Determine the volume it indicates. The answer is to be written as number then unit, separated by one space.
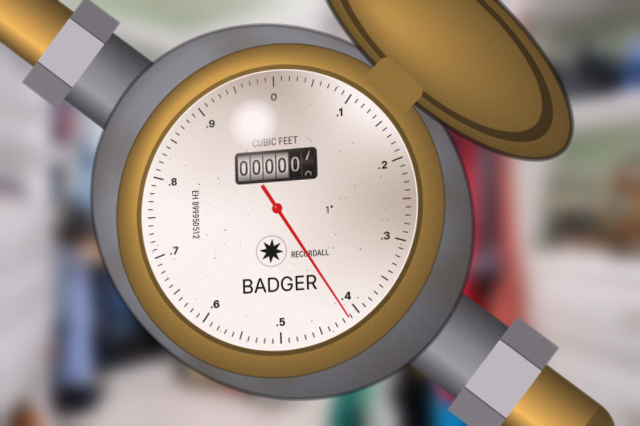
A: 7.41 ft³
